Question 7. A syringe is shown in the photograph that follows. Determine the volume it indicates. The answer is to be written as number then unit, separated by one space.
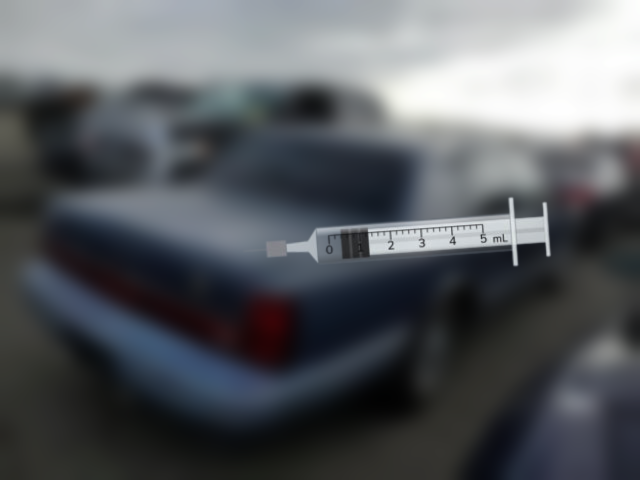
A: 0.4 mL
